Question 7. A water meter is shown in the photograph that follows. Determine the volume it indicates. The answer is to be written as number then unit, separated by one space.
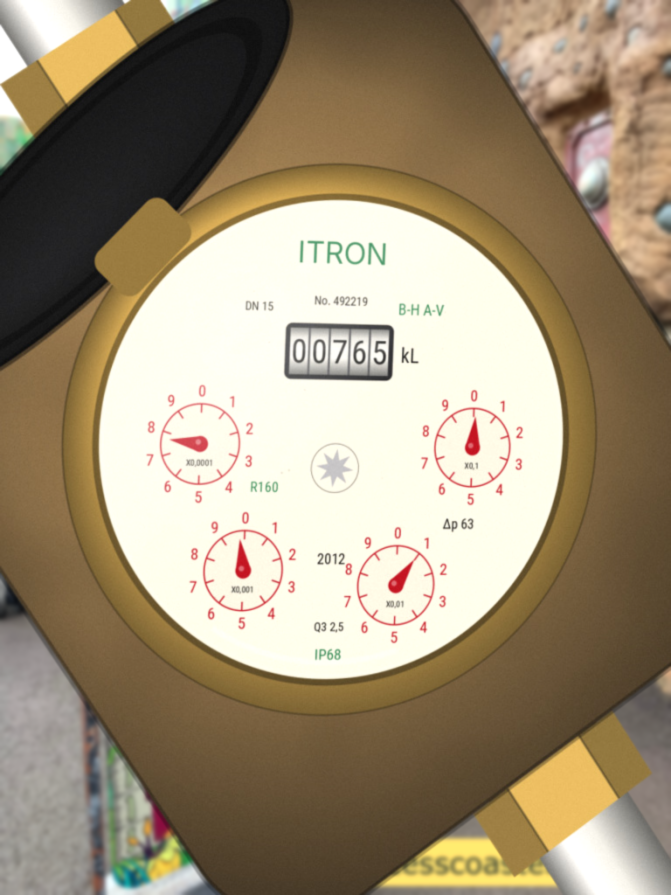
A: 765.0097 kL
